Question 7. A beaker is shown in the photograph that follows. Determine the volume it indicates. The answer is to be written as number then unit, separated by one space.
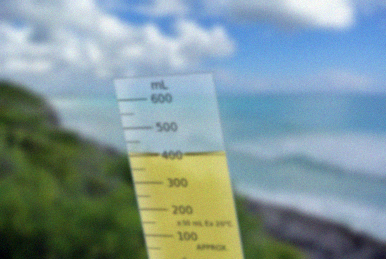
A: 400 mL
